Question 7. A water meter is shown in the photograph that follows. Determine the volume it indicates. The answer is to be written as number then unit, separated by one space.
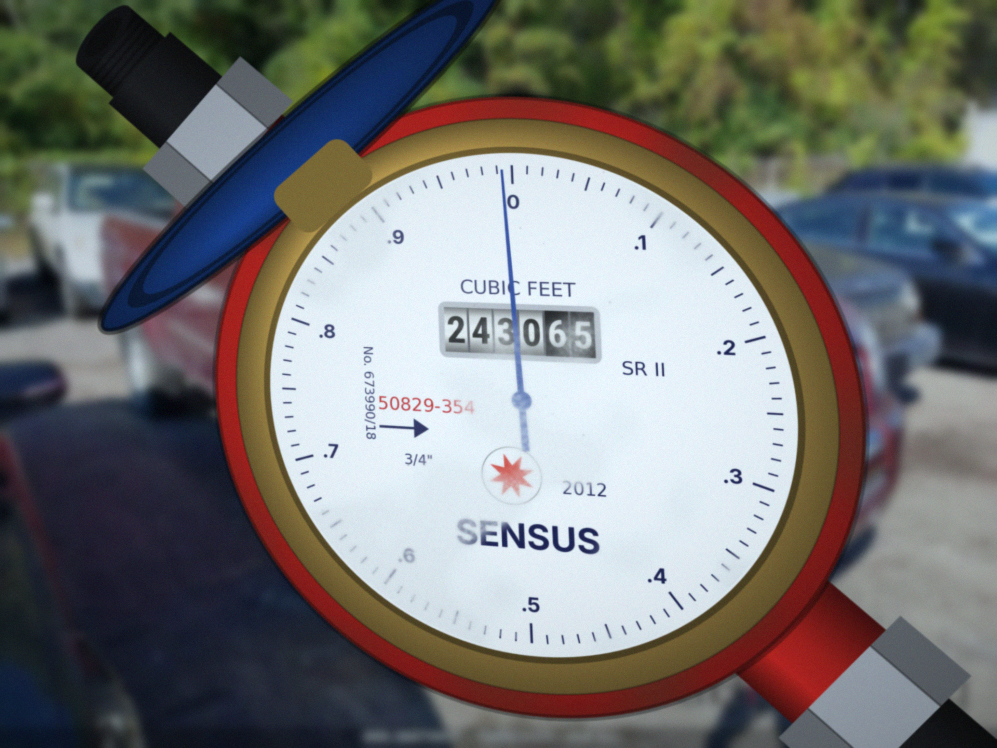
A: 243064.99 ft³
